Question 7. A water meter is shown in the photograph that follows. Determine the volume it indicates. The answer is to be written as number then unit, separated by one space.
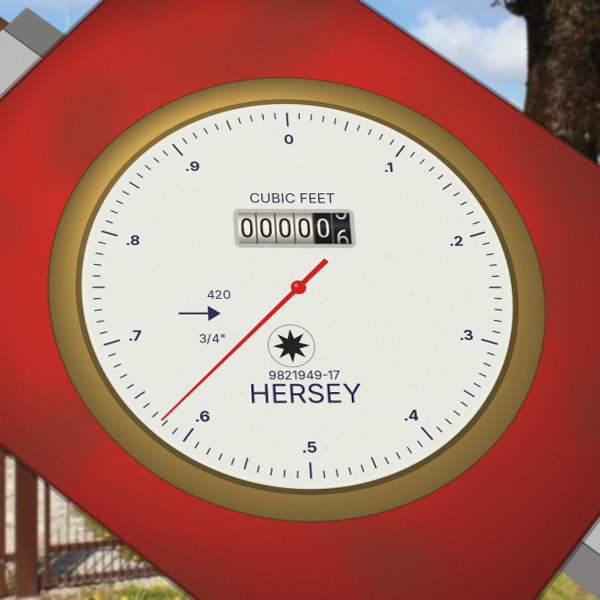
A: 5.62 ft³
